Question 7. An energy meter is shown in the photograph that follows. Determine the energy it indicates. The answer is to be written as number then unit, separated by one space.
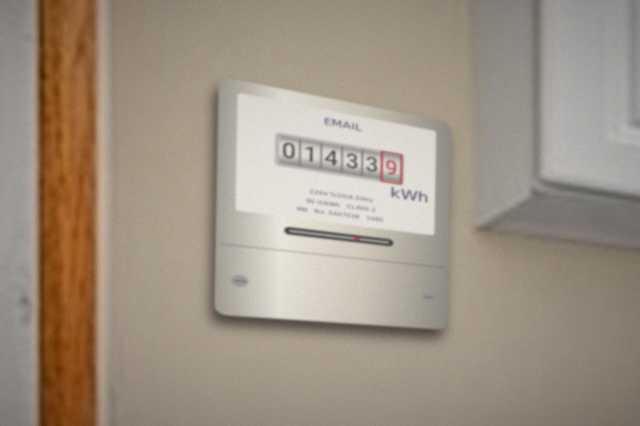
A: 1433.9 kWh
